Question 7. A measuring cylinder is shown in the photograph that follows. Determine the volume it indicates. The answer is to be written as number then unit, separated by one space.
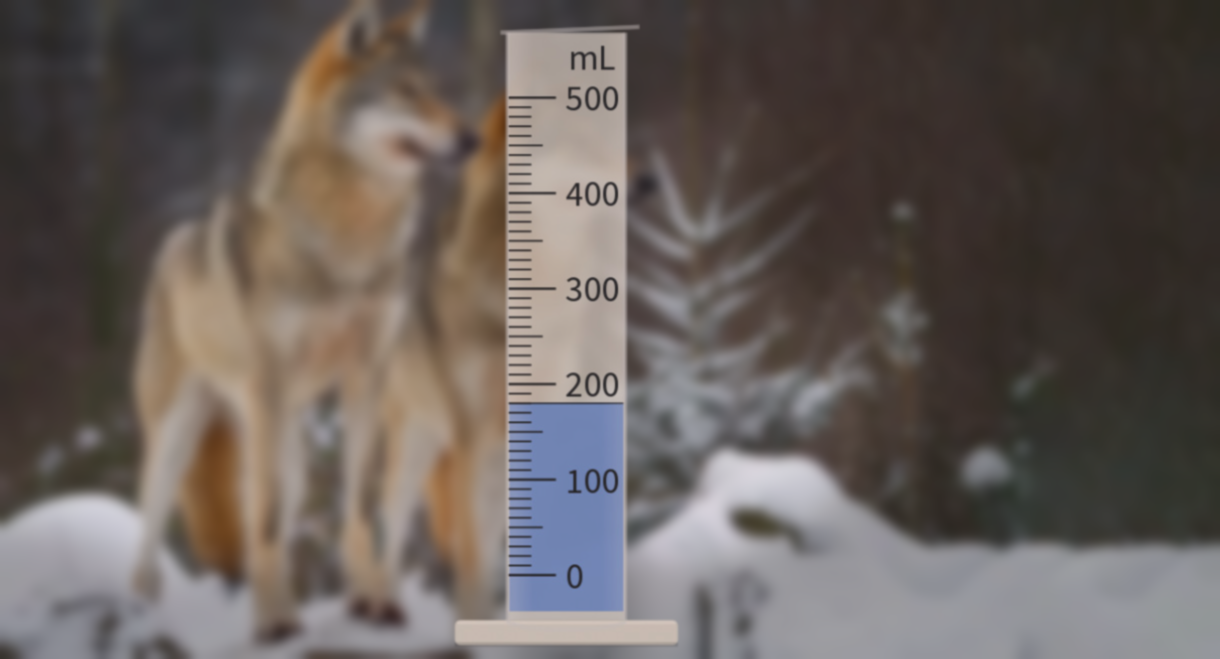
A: 180 mL
